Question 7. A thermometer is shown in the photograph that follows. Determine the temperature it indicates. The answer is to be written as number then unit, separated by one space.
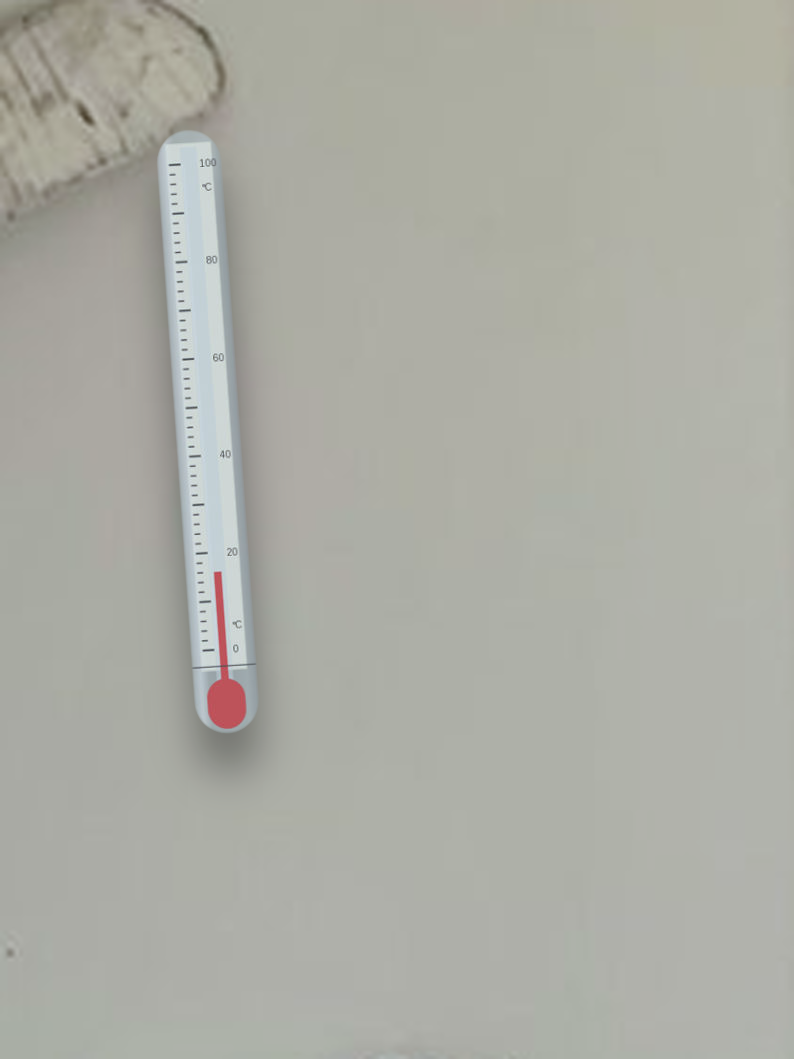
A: 16 °C
